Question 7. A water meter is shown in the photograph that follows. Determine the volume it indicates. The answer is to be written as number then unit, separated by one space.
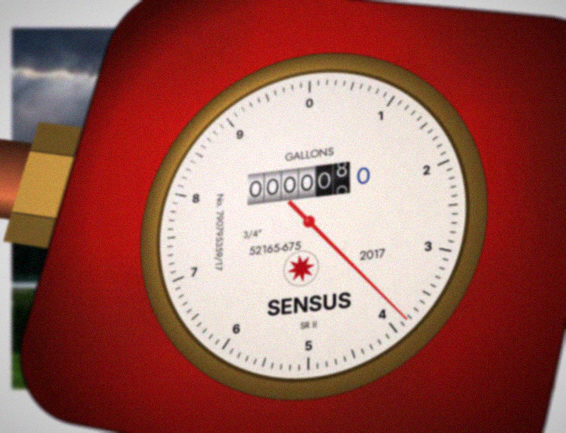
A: 83.8 gal
